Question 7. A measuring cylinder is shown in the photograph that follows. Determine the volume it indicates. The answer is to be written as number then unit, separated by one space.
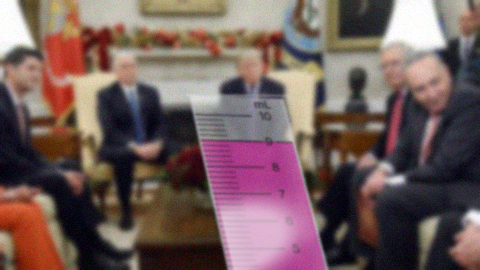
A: 9 mL
